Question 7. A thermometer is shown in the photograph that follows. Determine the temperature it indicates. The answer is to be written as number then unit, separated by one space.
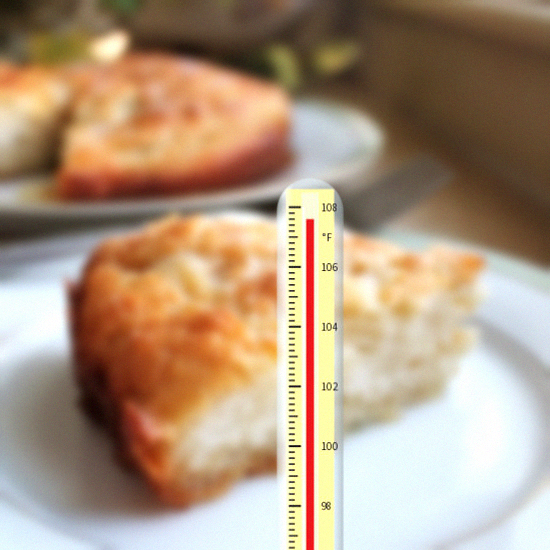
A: 107.6 °F
